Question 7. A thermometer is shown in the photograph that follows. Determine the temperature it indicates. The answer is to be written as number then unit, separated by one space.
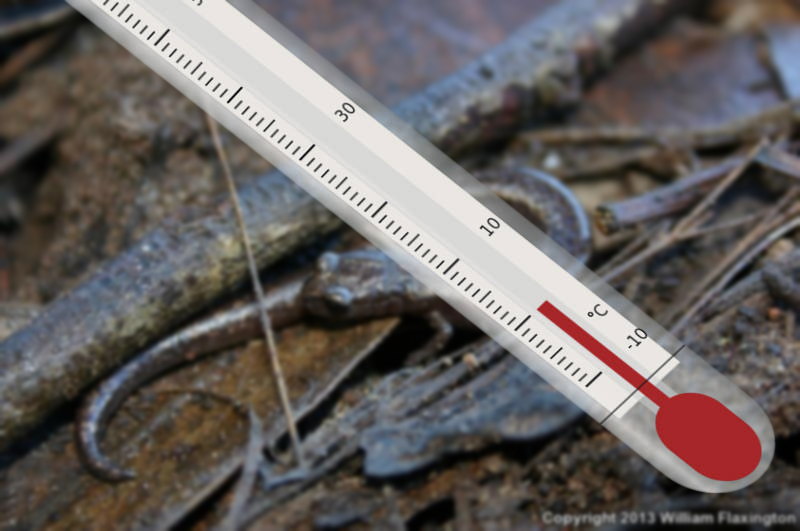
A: 0 °C
